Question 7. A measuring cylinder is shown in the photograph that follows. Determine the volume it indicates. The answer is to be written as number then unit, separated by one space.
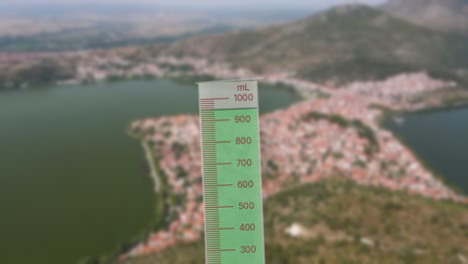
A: 950 mL
